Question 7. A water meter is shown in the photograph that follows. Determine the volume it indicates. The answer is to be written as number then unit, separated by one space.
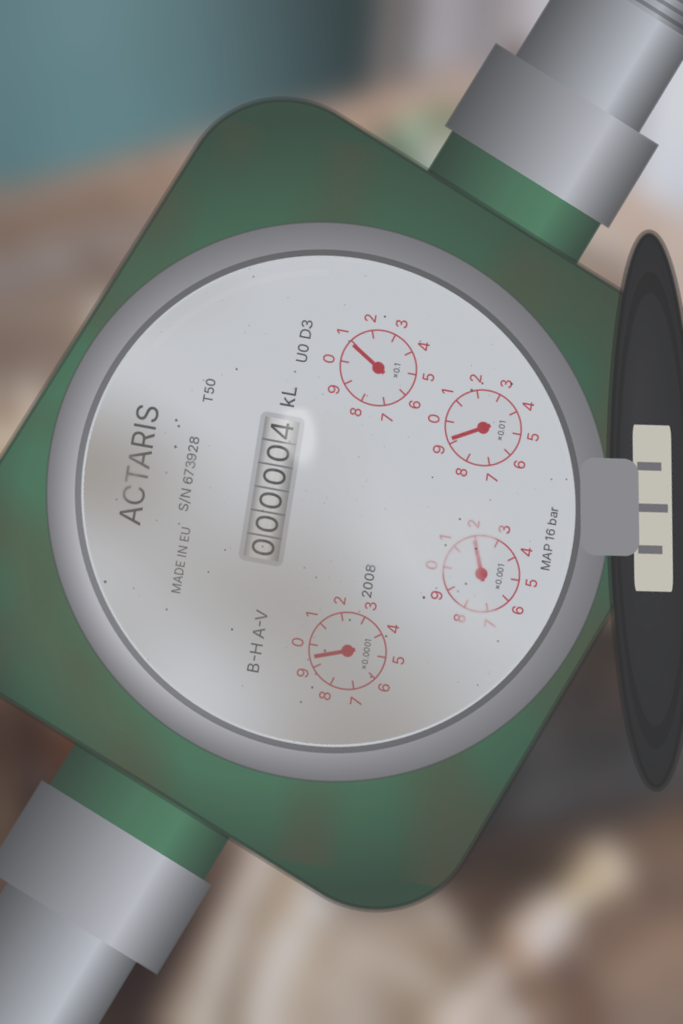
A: 4.0919 kL
